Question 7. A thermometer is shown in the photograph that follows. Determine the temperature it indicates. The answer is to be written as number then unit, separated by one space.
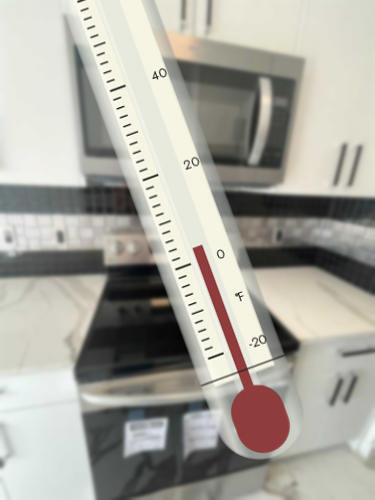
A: 3 °F
